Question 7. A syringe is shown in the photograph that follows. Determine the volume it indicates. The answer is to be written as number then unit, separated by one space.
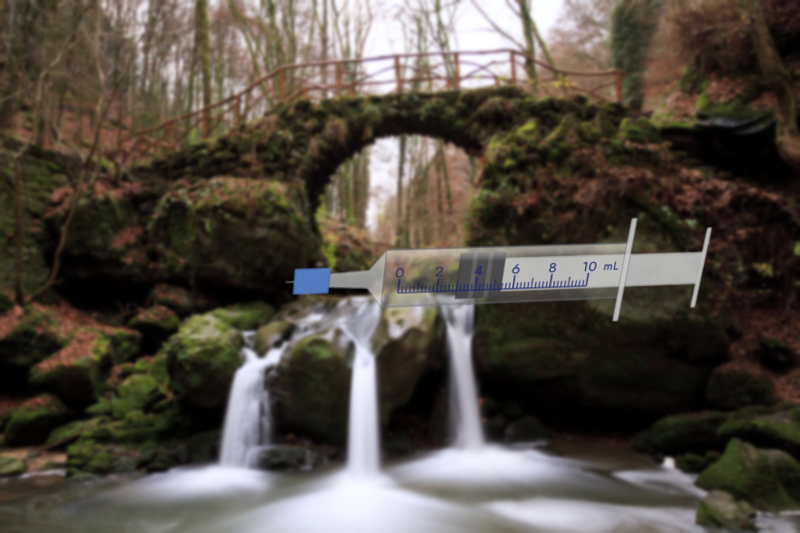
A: 3 mL
